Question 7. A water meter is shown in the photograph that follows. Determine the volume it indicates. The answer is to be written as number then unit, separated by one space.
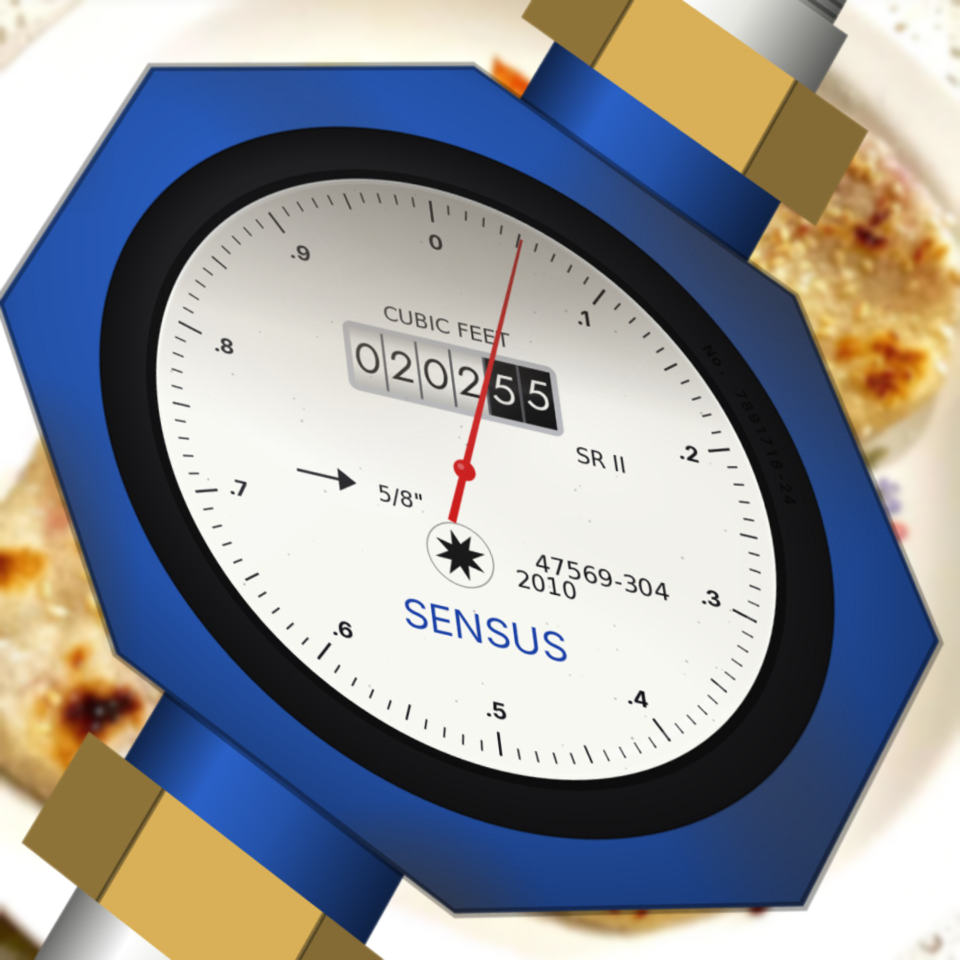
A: 20255.05 ft³
